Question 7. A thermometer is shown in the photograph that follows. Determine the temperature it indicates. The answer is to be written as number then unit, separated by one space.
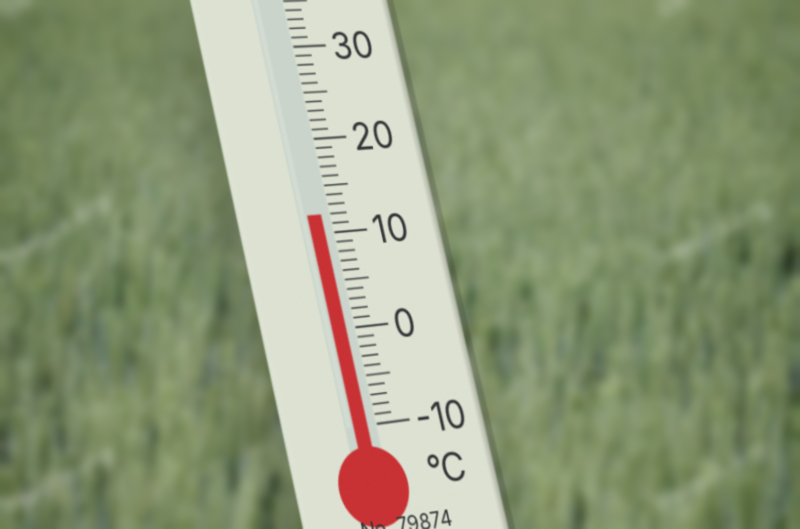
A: 12 °C
